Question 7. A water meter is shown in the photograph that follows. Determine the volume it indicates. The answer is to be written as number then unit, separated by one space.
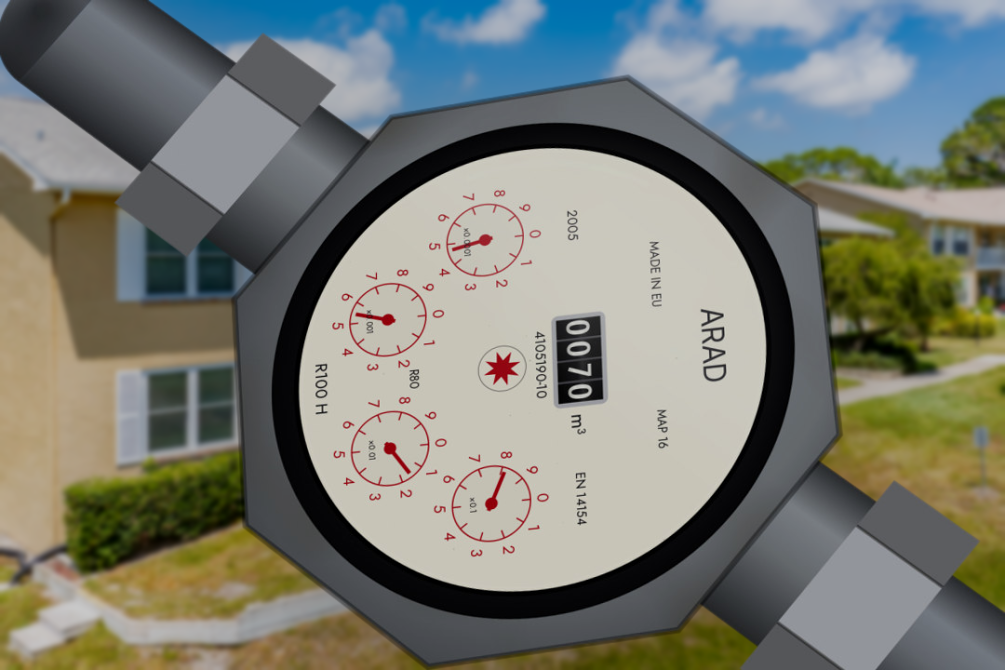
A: 70.8154 m³
